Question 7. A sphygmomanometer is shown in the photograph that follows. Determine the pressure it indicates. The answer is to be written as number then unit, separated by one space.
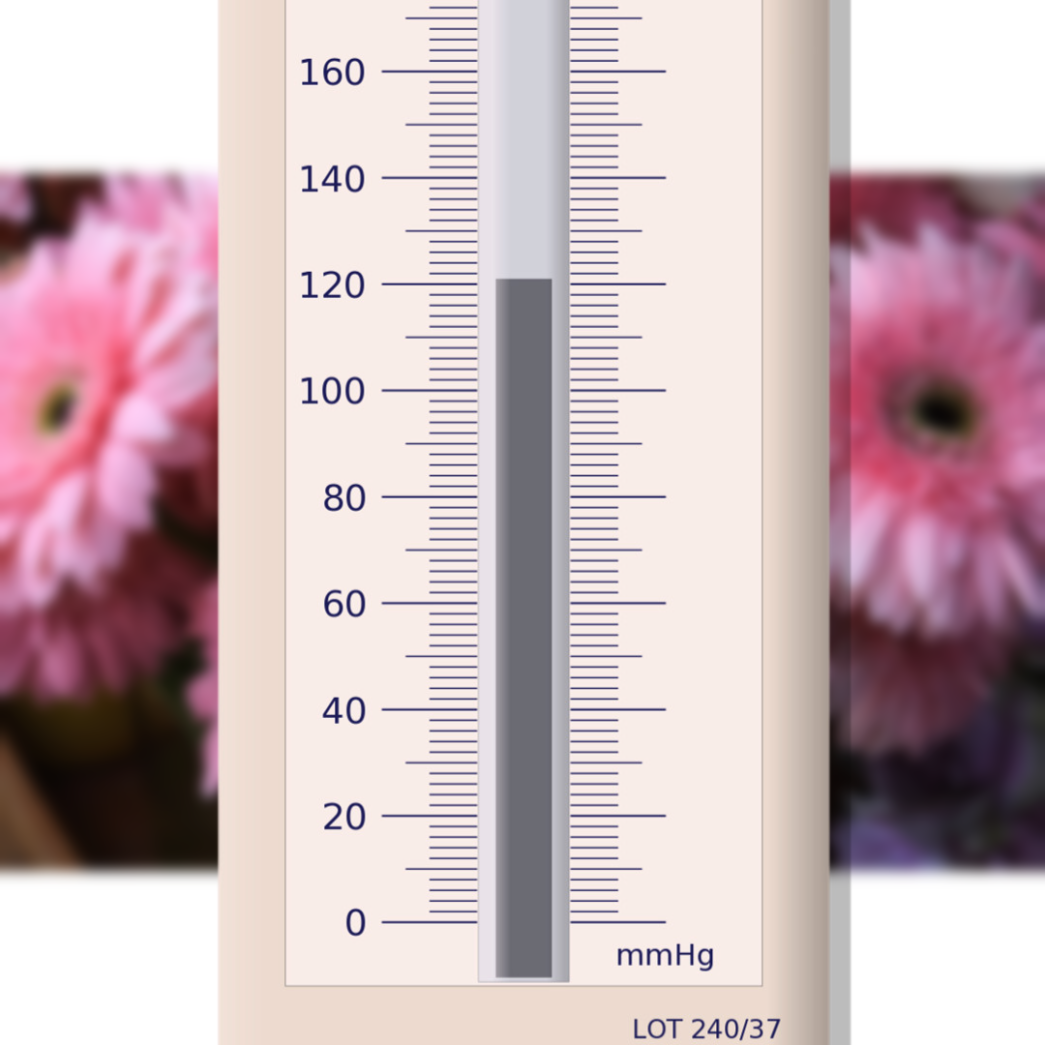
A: 121 mmHg
